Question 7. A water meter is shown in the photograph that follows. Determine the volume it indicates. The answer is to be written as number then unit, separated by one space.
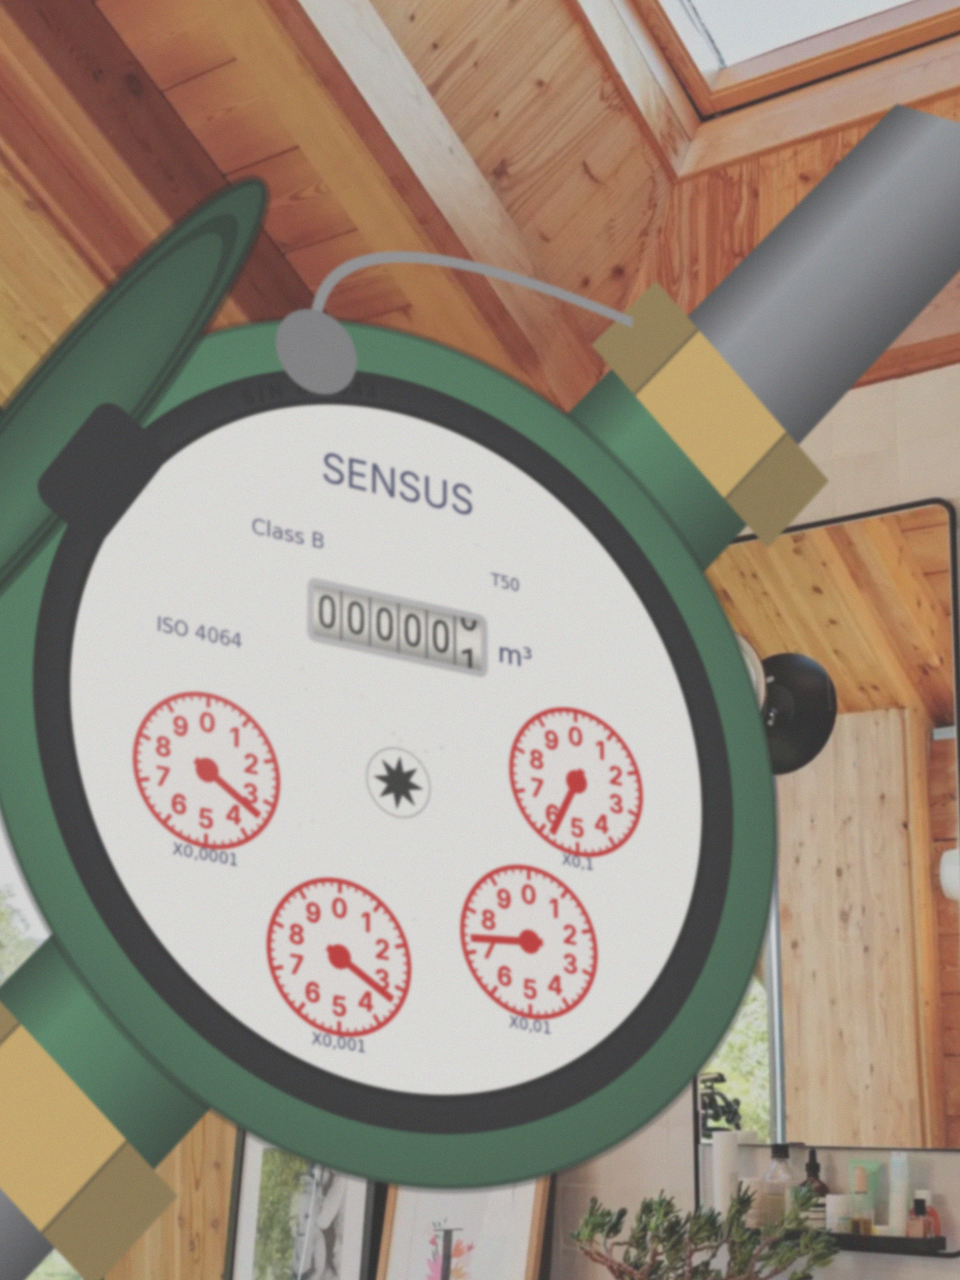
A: 0.5733 m³
